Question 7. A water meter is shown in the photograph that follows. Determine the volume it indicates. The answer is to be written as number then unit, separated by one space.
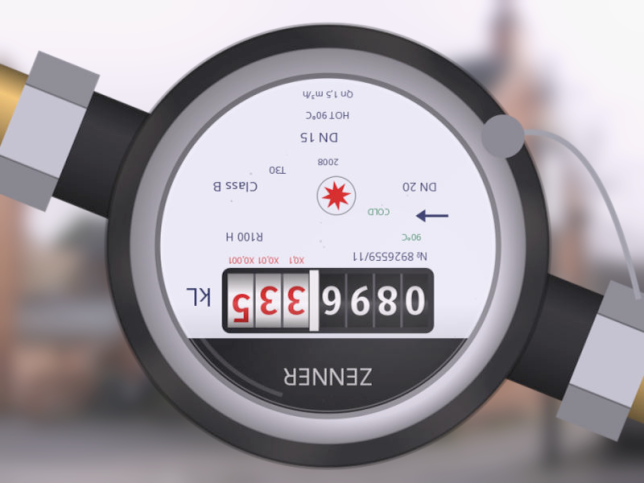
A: 896.335 kL
